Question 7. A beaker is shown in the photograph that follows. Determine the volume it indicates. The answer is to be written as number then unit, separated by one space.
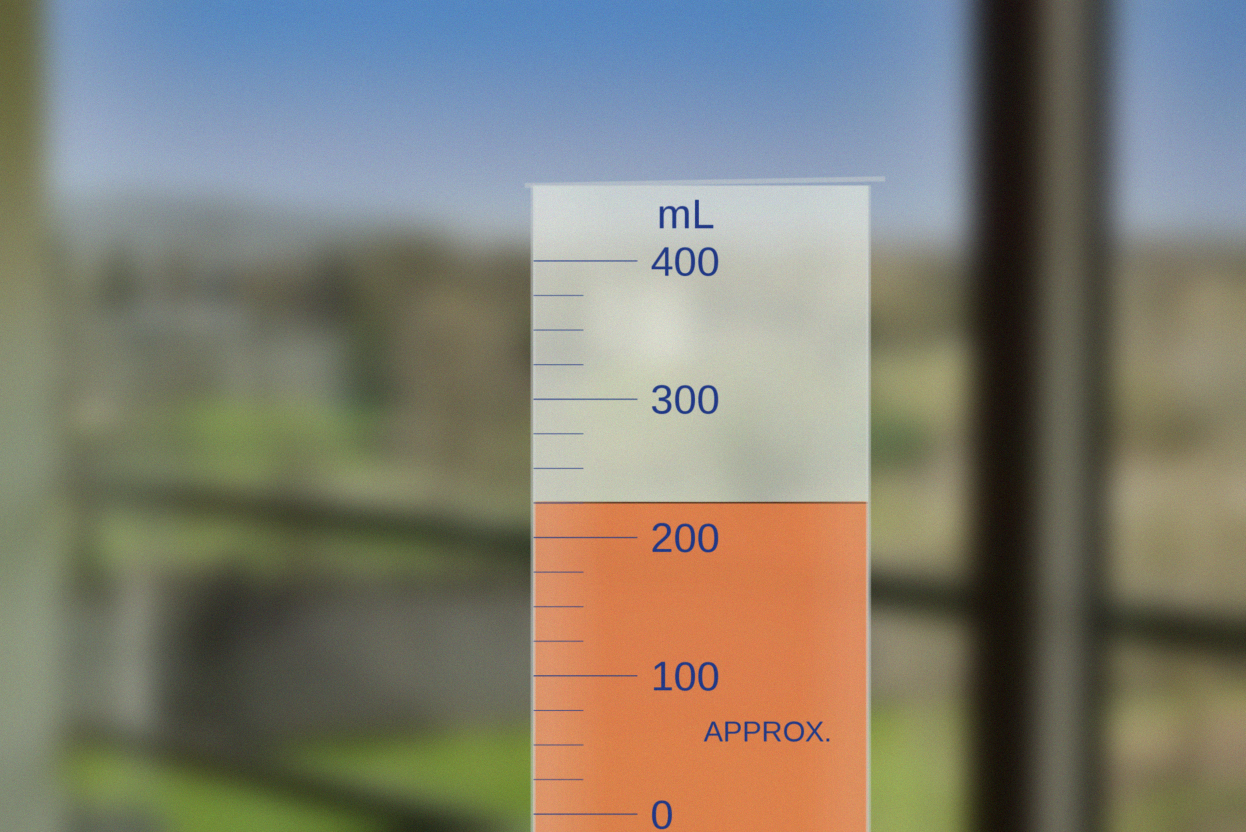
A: 225 mL
